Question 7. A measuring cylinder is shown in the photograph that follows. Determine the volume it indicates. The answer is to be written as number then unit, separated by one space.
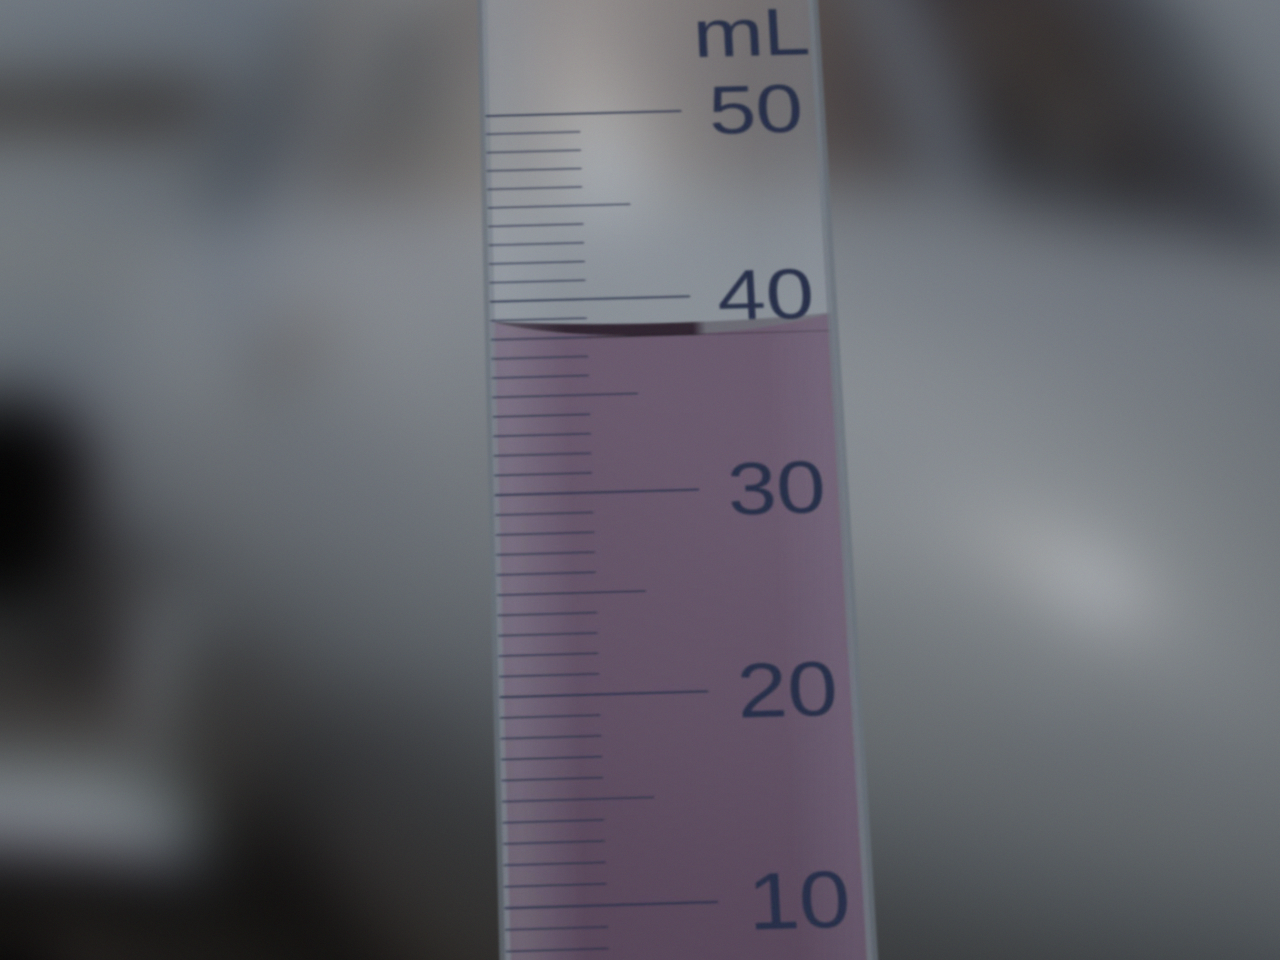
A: 38 mL
